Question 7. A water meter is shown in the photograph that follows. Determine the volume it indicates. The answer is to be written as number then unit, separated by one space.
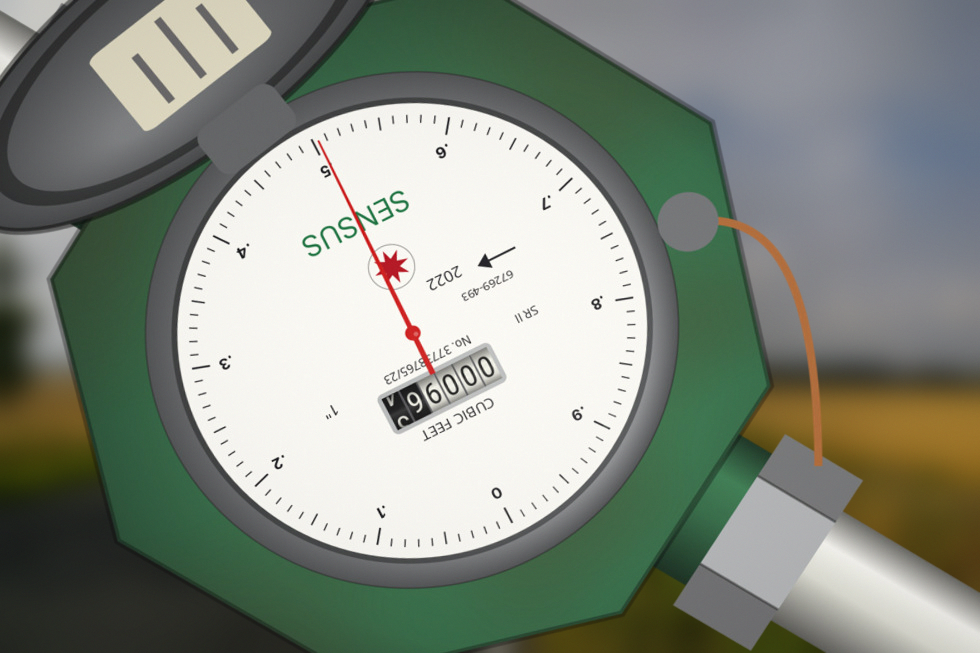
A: 963.50 ft³
